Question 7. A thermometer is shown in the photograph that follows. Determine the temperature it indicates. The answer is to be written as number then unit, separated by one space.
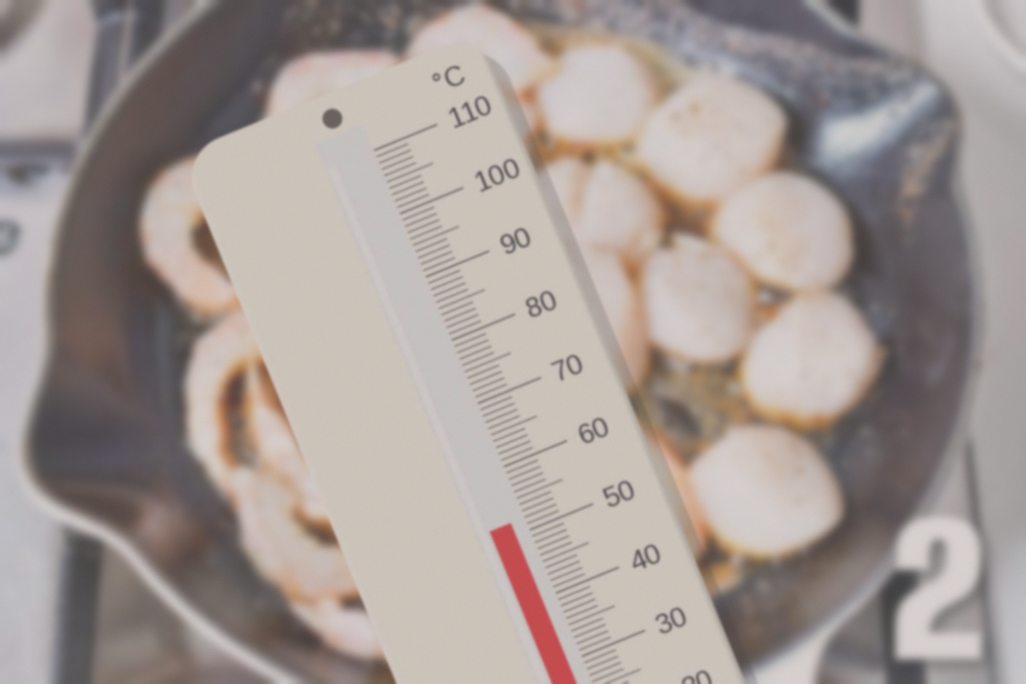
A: 52 °C
